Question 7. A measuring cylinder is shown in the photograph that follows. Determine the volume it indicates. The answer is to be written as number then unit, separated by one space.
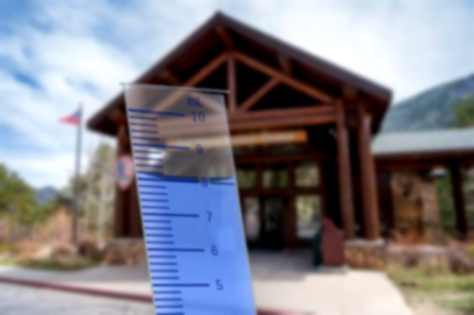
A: 8 mL
